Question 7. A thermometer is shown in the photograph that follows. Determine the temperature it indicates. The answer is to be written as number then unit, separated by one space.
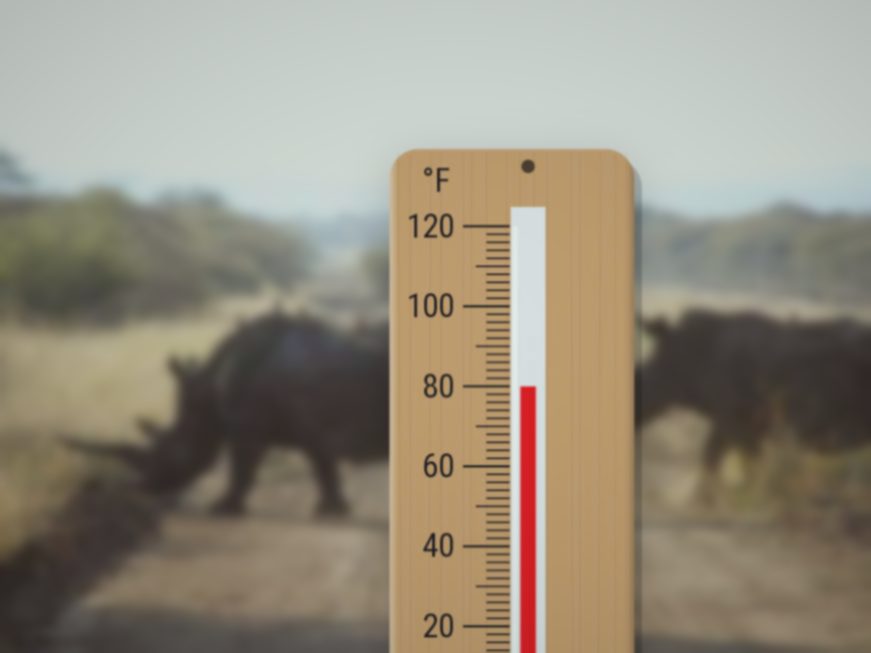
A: 80 °F
